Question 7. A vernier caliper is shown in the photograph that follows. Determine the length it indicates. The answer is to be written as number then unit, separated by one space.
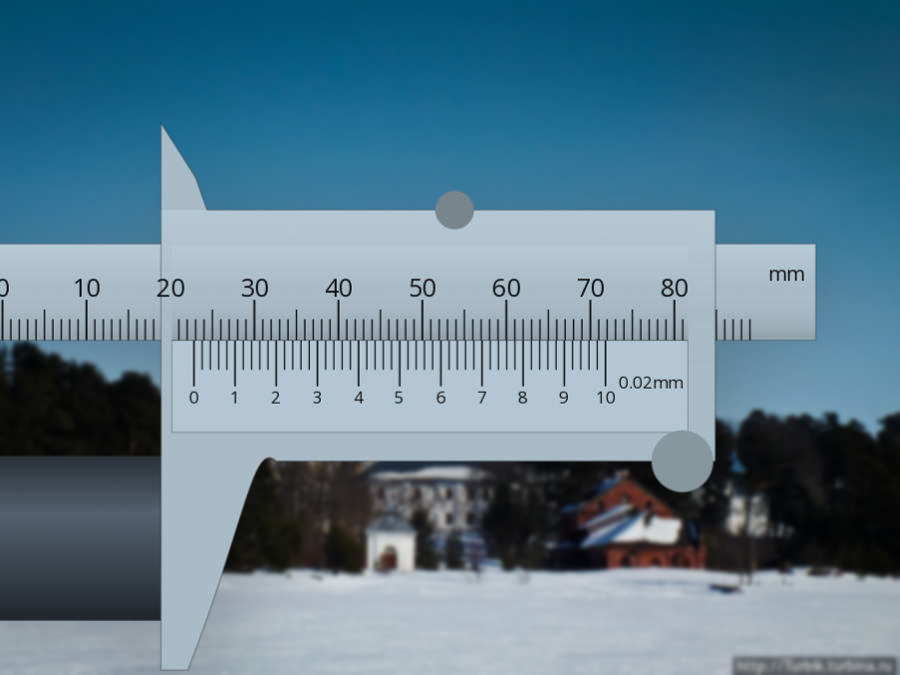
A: 22.8 mm
